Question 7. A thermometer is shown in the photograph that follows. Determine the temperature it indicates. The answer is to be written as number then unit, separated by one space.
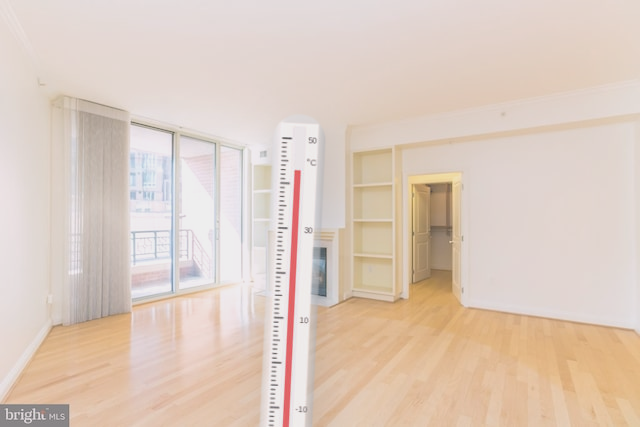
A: 43 °C
